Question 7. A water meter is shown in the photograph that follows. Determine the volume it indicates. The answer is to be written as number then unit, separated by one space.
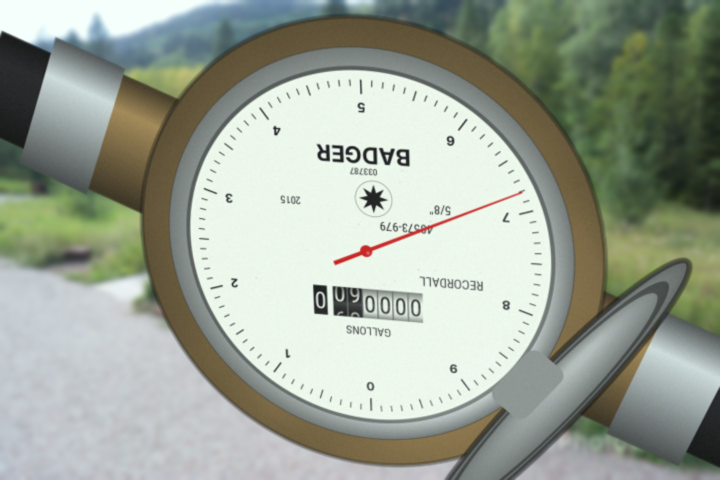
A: 596.8 gal
